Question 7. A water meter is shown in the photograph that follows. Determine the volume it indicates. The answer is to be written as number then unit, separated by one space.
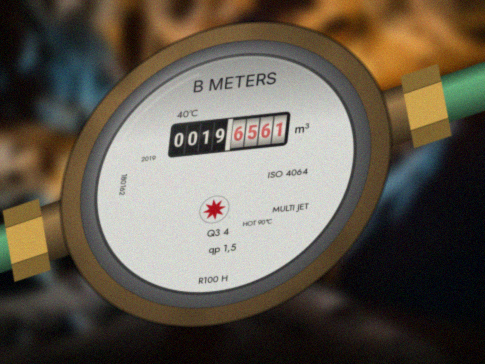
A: 19.6561 m³
